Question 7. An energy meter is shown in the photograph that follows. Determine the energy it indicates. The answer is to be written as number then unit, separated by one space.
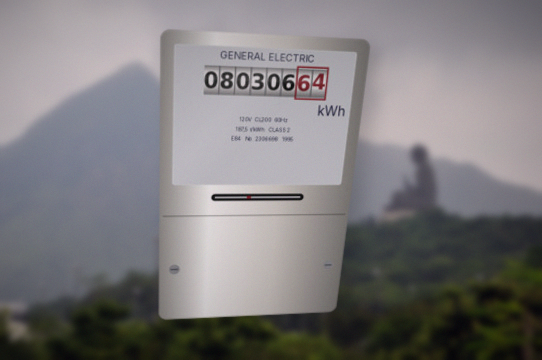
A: 80306.64 kWh
